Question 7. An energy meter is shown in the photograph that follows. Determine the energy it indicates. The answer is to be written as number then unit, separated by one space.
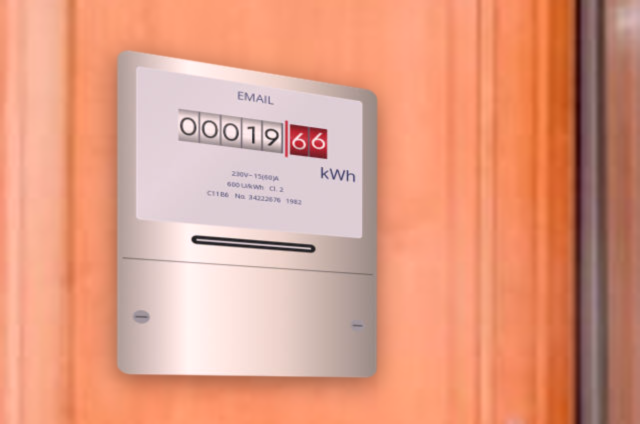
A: 19.66 kWh
